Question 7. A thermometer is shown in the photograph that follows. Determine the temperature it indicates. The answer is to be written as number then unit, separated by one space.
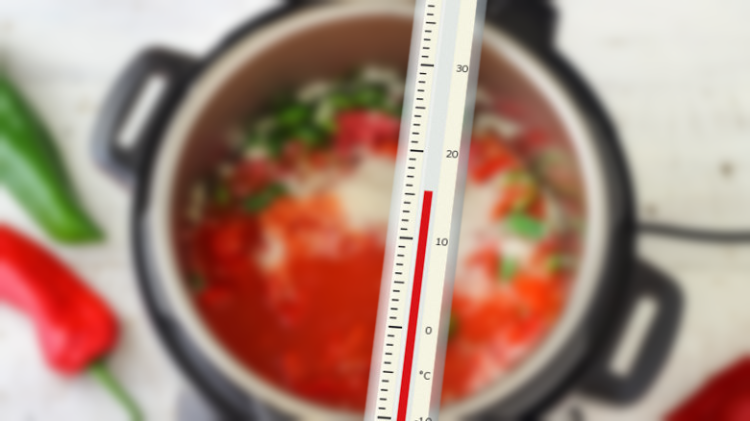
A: 15.5 °C
